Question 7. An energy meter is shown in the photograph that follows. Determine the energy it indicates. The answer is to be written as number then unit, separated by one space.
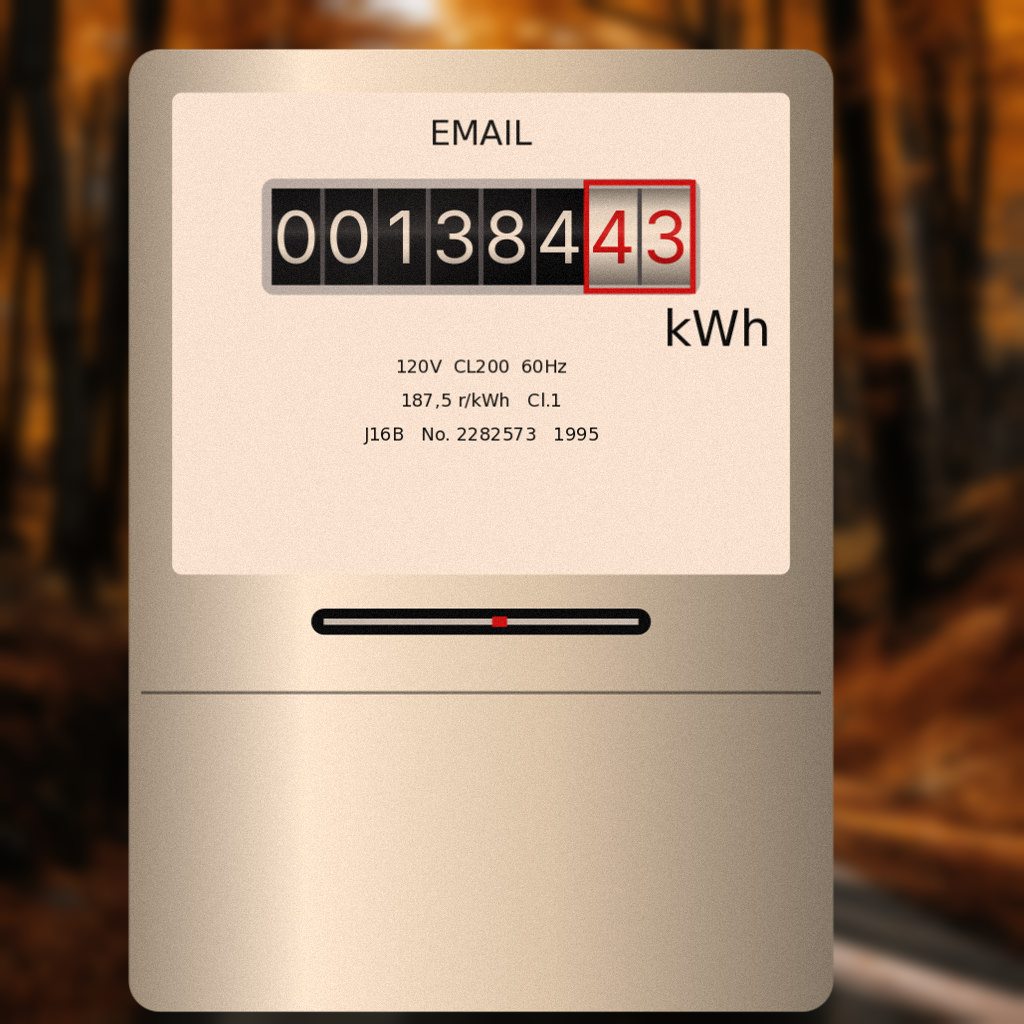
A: 1384.43 kWh
